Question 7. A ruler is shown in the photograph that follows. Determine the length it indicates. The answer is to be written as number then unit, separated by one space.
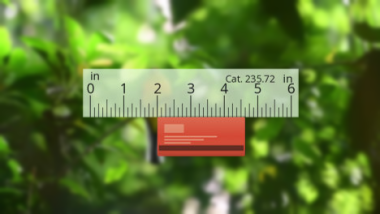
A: 2.625 in
